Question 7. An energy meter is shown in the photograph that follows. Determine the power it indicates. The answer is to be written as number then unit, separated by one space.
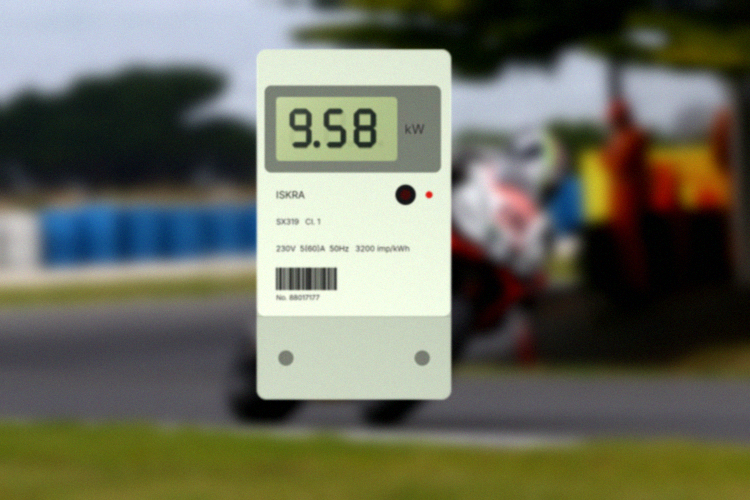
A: 9.58 kW
